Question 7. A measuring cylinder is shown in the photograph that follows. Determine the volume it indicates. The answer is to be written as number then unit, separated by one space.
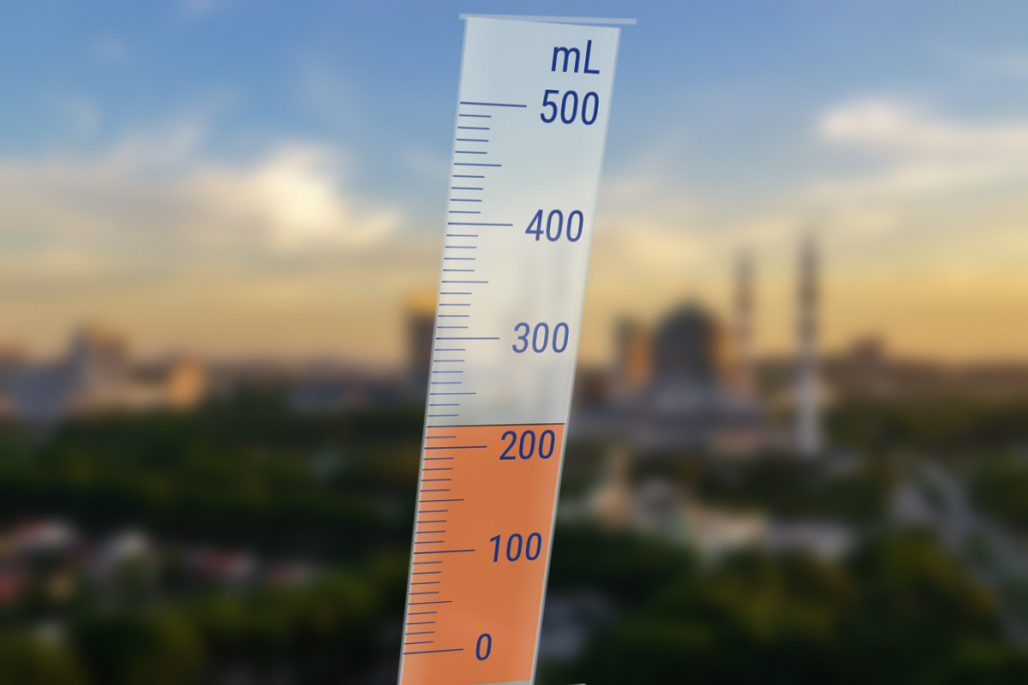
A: 220 mL
